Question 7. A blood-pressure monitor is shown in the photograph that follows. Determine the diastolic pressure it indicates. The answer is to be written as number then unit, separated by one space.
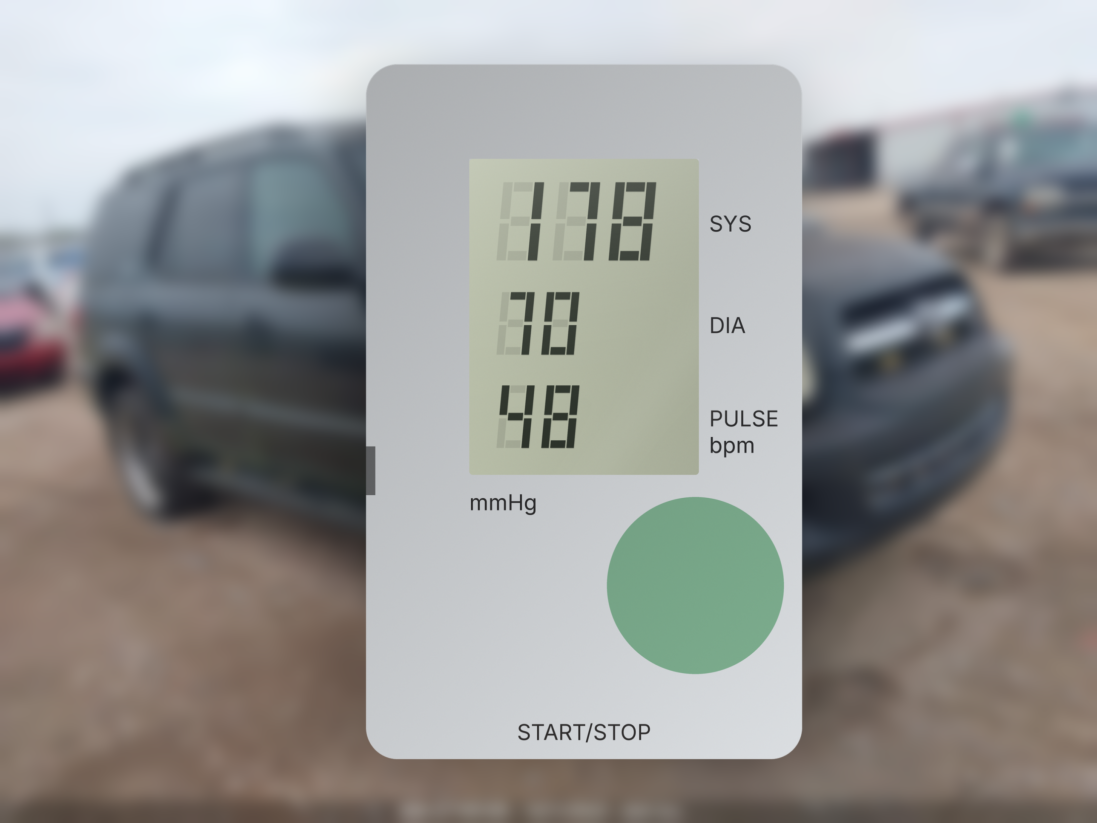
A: 70 mmHg
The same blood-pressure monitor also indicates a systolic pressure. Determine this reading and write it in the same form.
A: 178 mmHg
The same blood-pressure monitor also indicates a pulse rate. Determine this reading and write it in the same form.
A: 48 bpm
